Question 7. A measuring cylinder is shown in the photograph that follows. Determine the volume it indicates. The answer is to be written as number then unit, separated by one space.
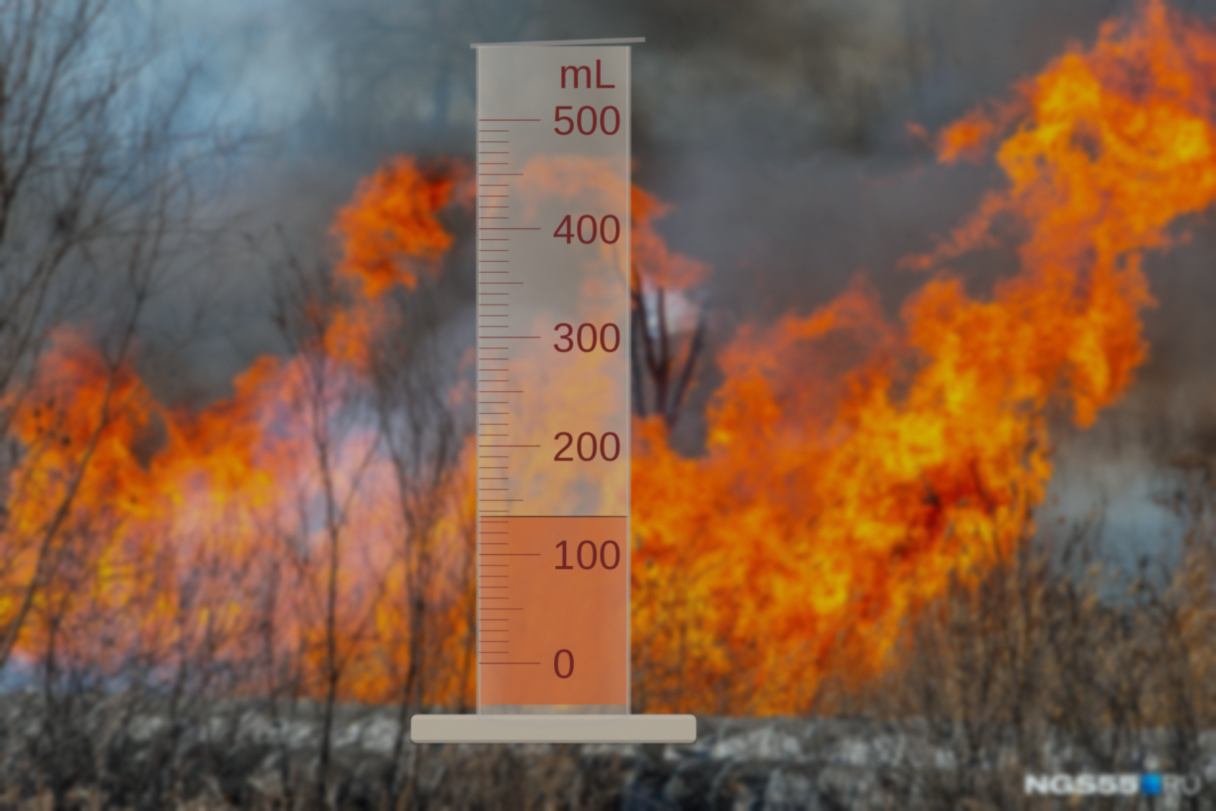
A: 135 mL
